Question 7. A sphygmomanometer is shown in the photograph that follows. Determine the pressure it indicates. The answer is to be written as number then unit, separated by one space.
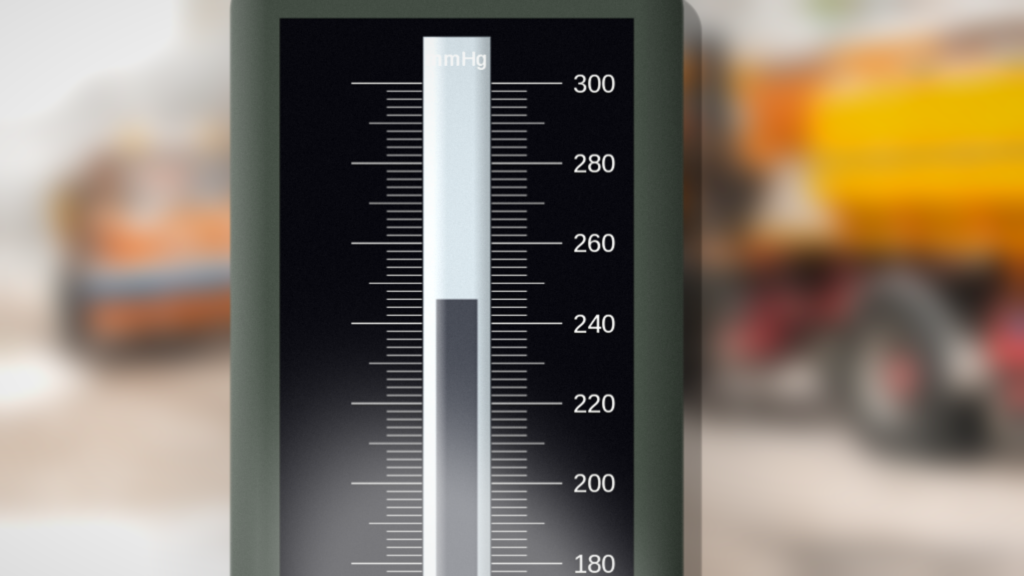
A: 246 mmHg
